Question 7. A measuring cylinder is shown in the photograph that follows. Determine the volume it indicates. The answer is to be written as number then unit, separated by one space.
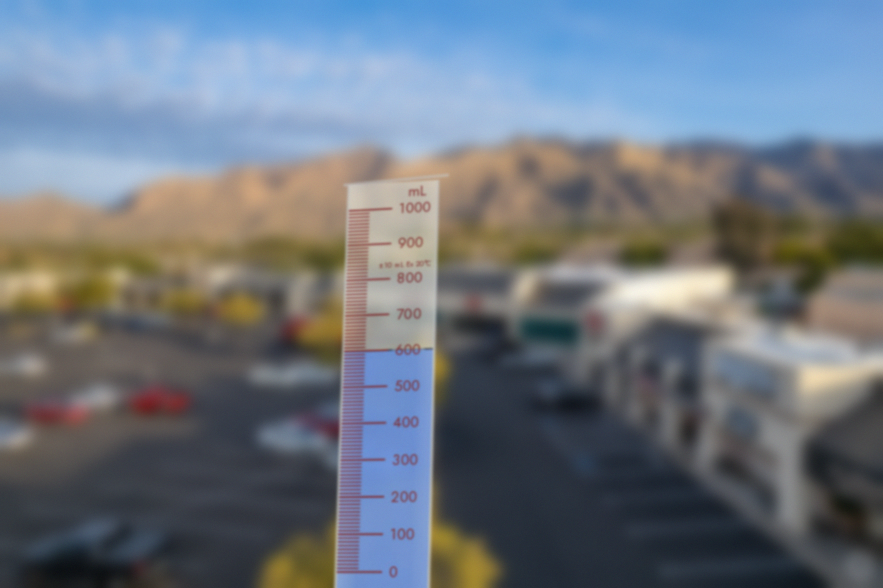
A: 600 mL
